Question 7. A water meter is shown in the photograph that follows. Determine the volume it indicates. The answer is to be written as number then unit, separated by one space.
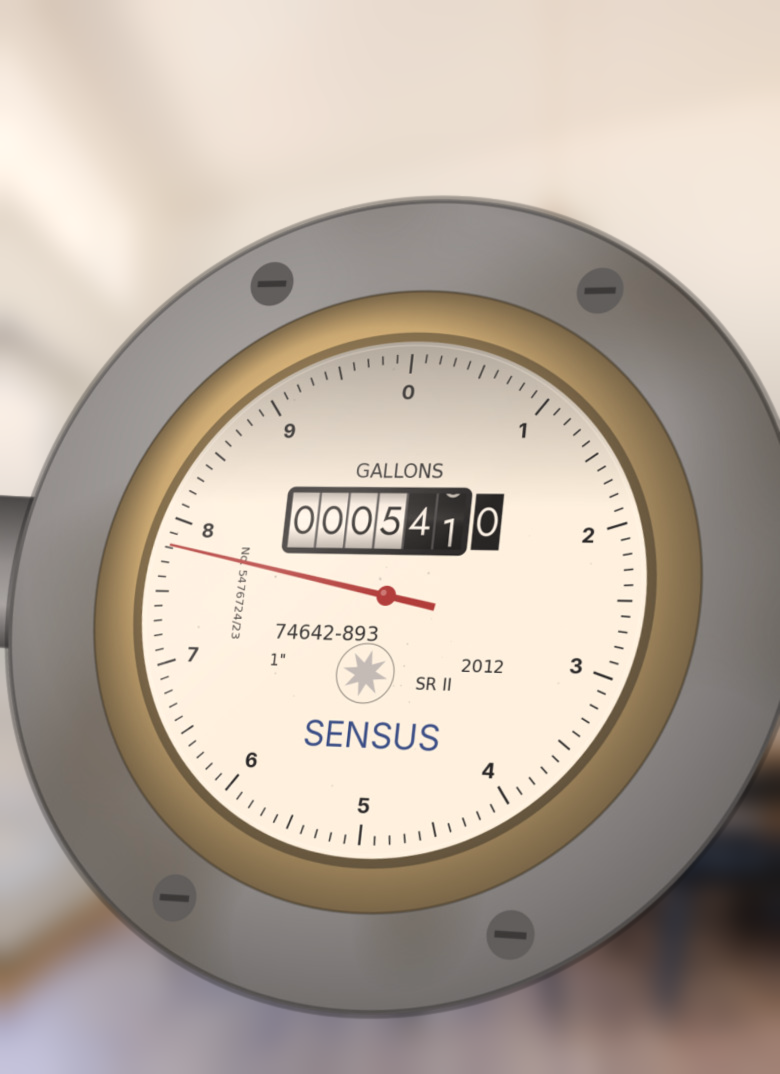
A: 5407.8 gal
